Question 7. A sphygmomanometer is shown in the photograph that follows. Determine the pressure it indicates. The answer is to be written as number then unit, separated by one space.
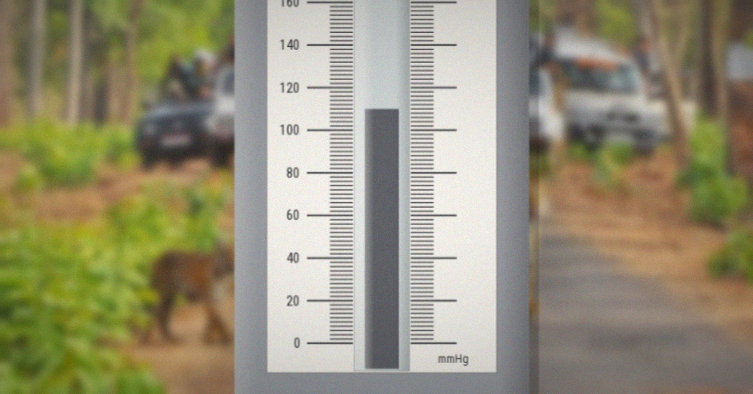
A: 110 mmHg
